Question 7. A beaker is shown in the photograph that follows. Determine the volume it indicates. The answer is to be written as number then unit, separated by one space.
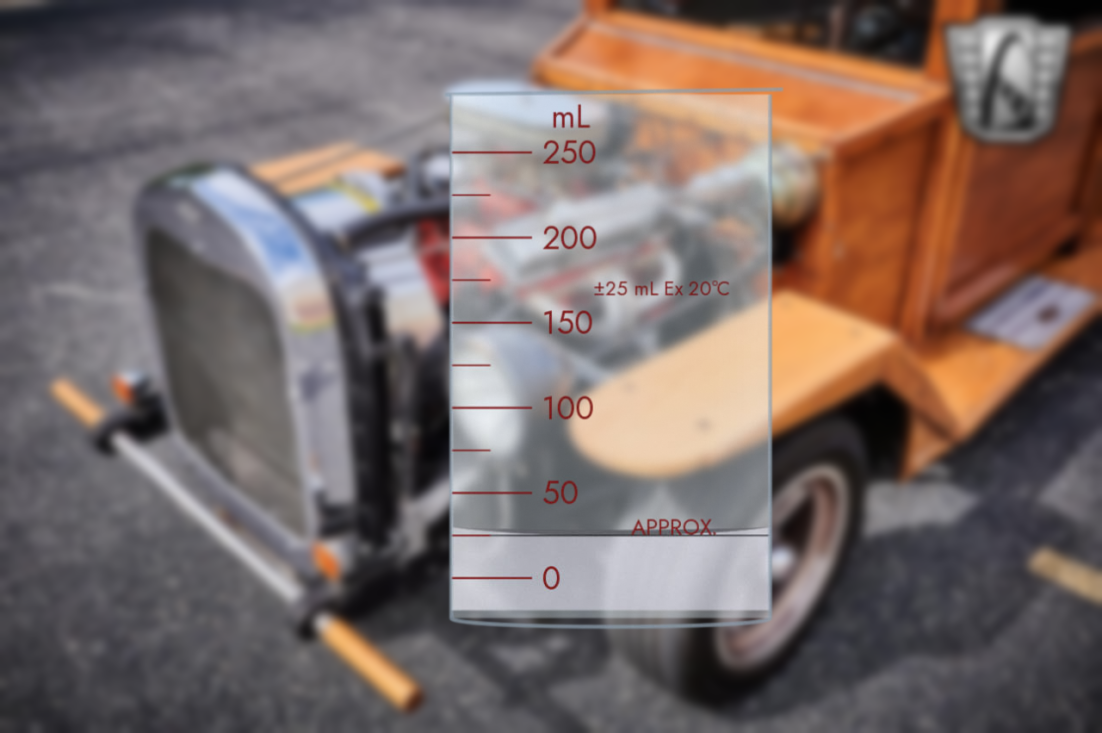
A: 25 mL
